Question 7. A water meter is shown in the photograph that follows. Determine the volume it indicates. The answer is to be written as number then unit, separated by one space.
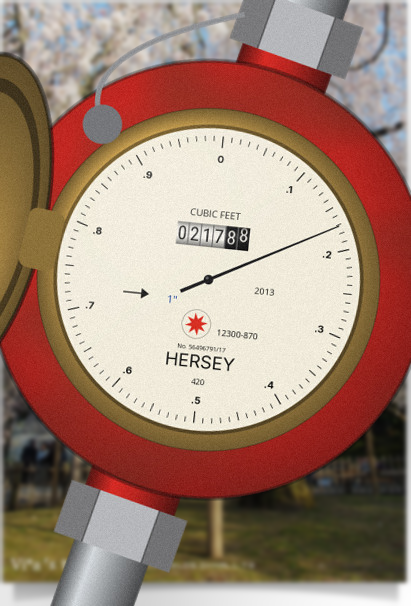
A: 21788.17 ft³
